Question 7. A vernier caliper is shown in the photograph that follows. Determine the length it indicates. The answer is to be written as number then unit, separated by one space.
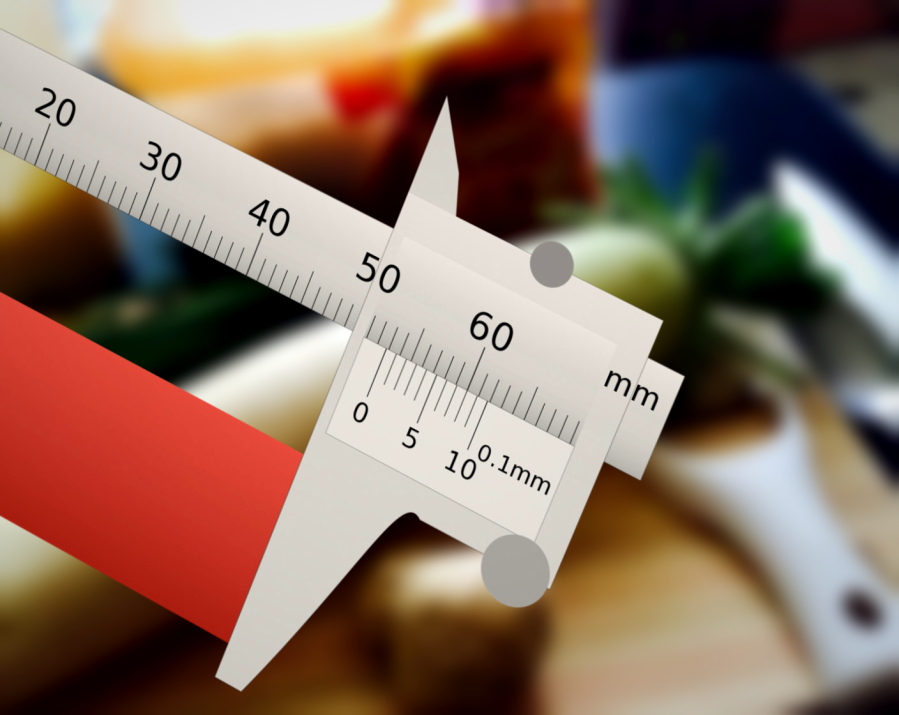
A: 52.8 mm
